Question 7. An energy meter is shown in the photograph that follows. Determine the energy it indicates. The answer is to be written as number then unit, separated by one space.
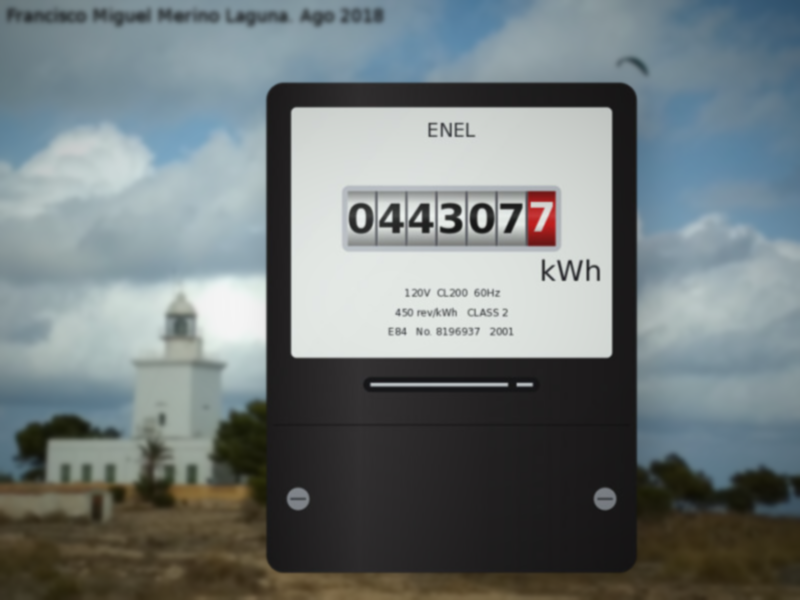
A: 44307.7 kWh
